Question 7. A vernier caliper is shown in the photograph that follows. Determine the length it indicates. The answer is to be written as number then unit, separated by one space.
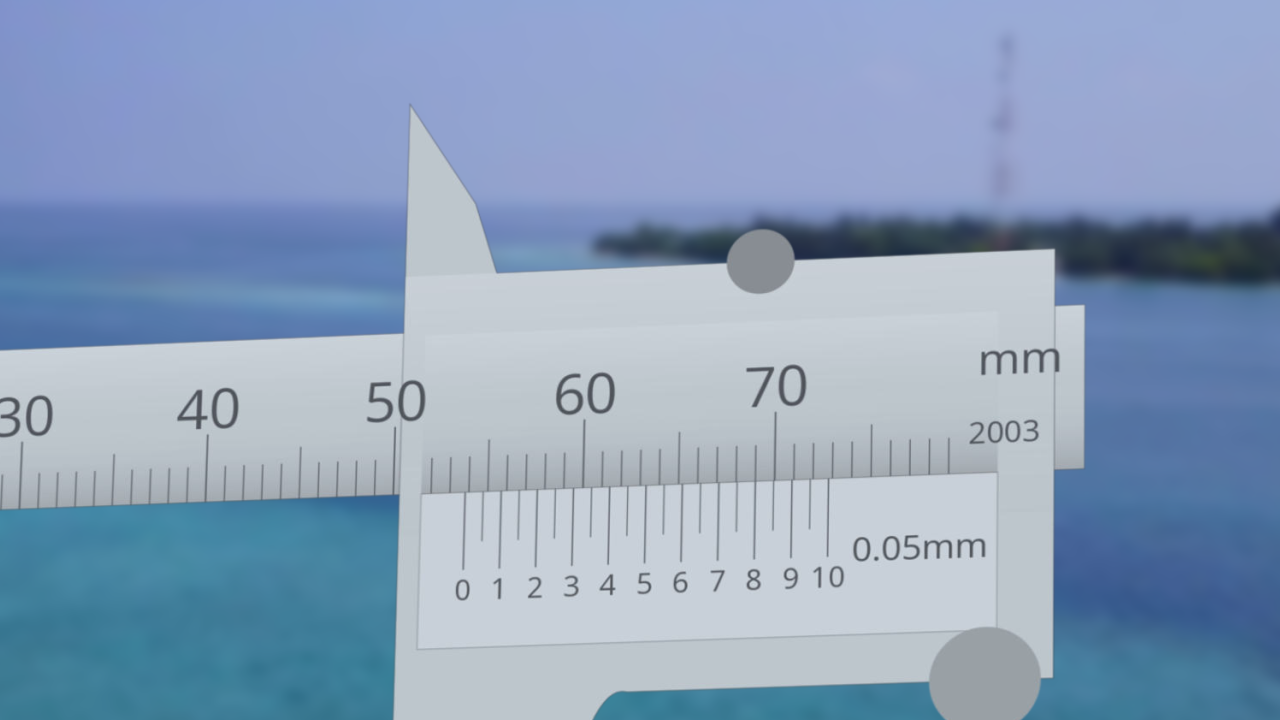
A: 53.8 mm
